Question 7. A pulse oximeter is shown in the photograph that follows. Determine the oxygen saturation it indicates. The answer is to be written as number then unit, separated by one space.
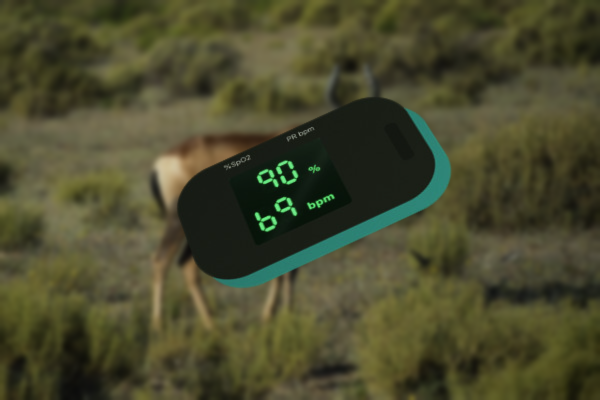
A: 90 %
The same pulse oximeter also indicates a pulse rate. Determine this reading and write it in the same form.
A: 69 bpm
